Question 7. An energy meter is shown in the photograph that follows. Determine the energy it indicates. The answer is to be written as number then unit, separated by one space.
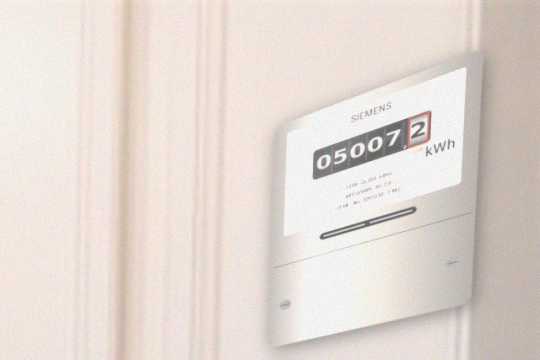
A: 5007.2 kWh
